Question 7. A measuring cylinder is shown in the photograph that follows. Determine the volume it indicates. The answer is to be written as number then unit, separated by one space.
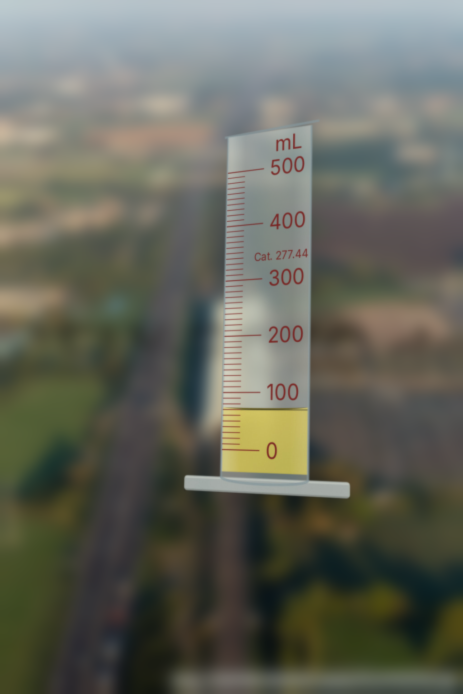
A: 70 mL
